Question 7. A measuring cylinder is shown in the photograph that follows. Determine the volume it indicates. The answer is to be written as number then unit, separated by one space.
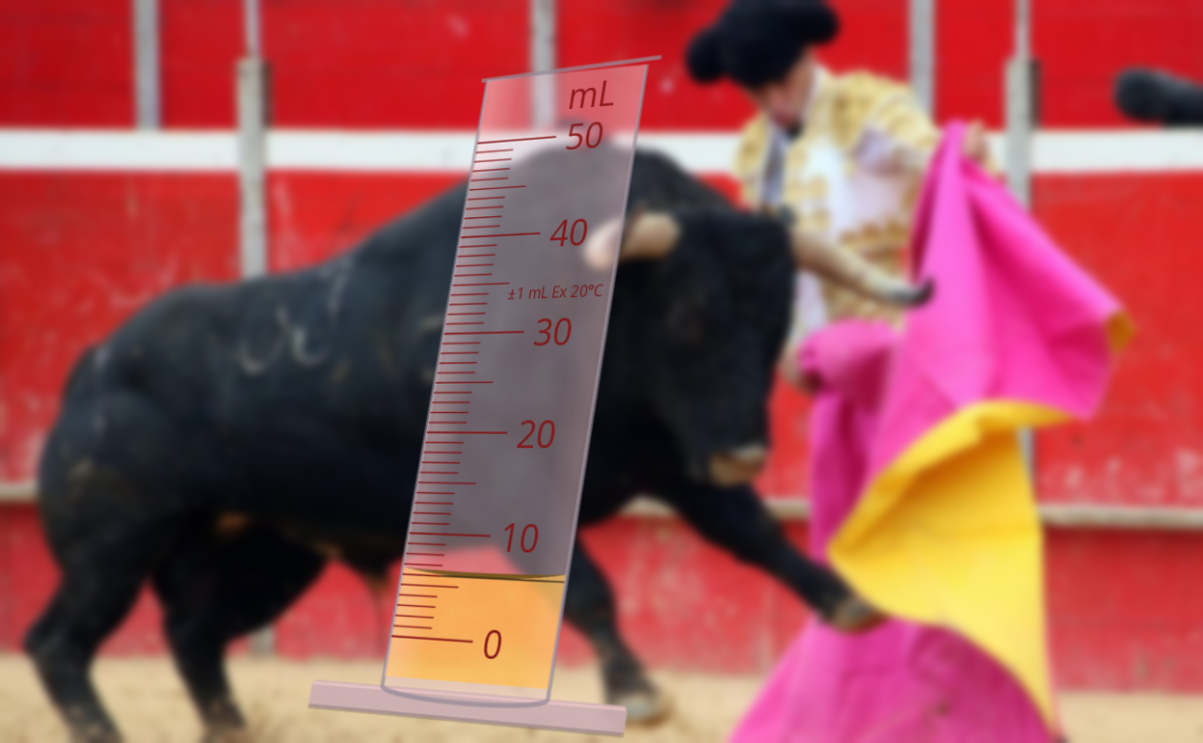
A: 6 mL
